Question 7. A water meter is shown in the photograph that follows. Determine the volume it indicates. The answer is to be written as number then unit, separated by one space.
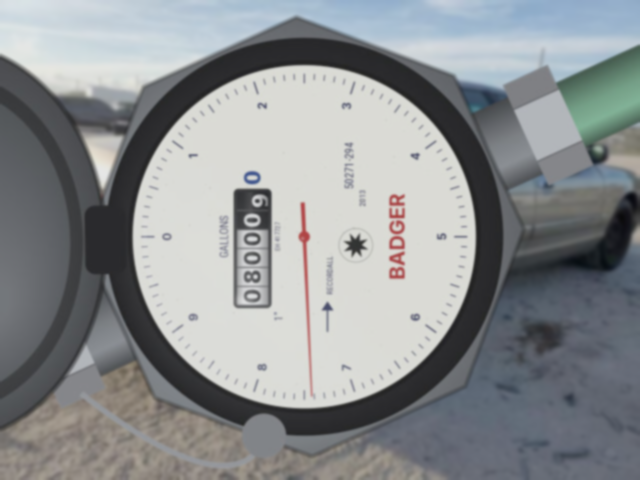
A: 800087.4 gal
